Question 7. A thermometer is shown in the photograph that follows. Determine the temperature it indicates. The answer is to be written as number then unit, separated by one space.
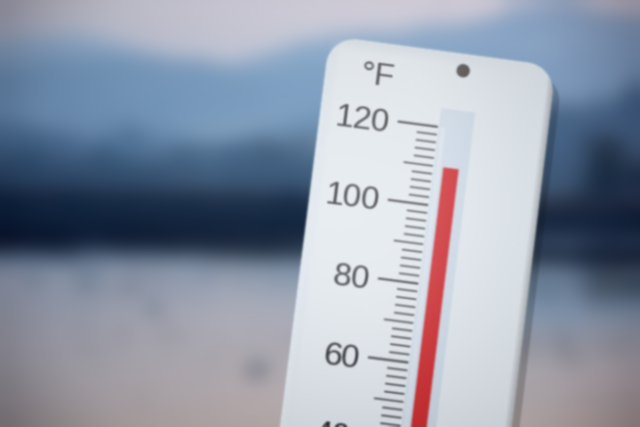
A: 110 °F
